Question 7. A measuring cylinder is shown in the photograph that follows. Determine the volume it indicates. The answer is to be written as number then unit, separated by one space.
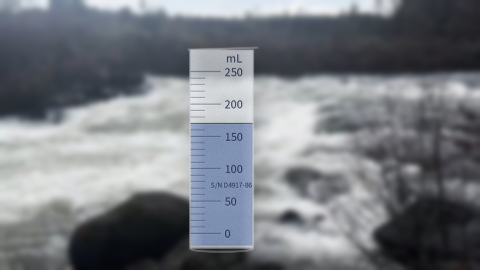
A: 170 mL
